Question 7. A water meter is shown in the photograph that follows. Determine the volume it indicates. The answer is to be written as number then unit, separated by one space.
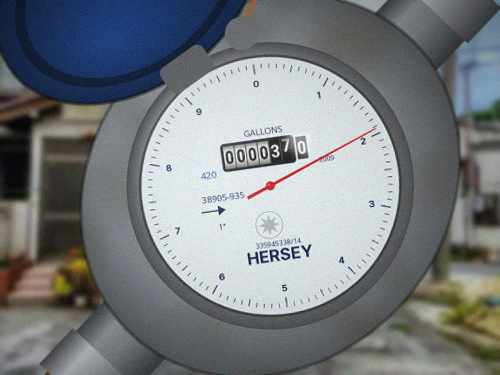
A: 371.9 gal
